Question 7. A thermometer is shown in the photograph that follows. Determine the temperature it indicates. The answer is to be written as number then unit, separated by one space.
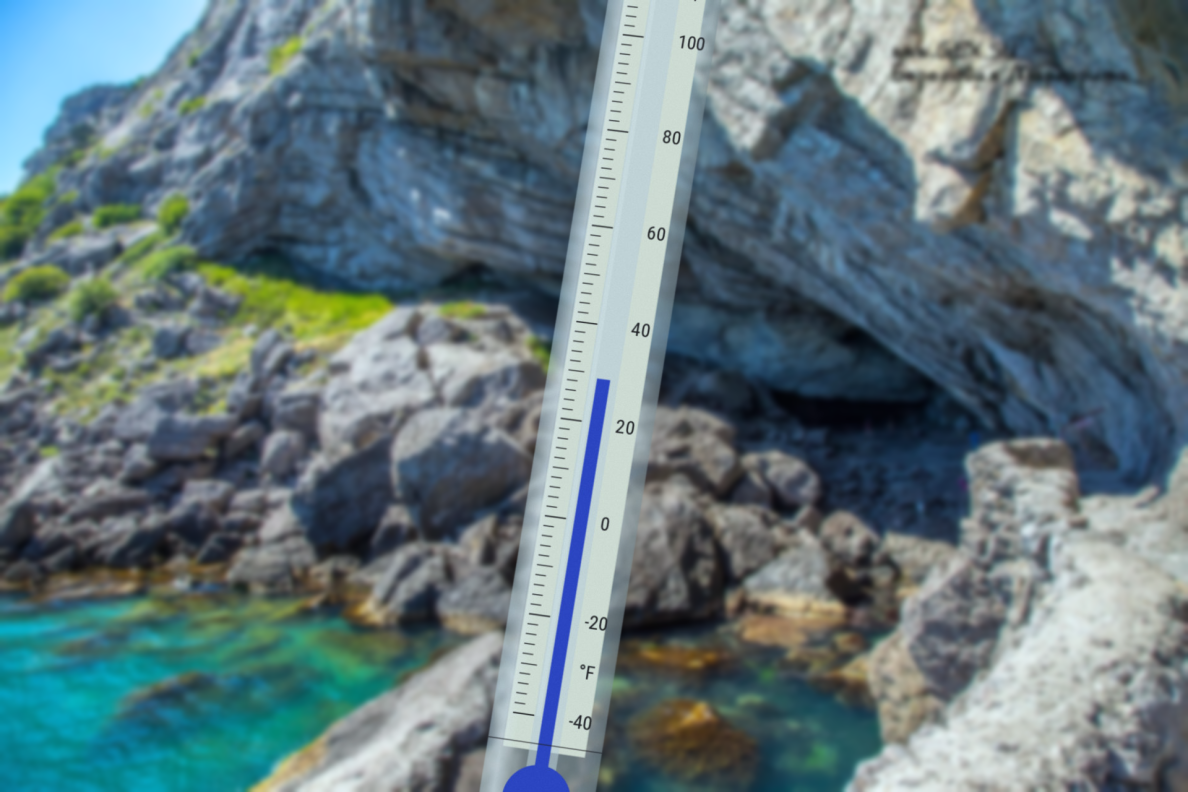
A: 29 °F
